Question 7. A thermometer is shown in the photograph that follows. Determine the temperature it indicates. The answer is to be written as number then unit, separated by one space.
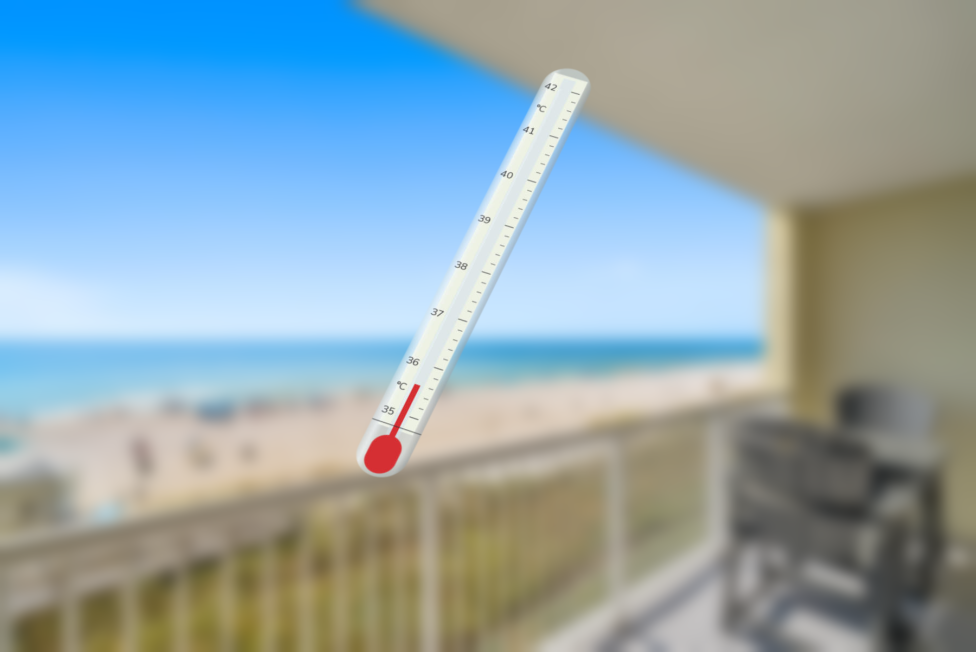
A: 35.6 °C
